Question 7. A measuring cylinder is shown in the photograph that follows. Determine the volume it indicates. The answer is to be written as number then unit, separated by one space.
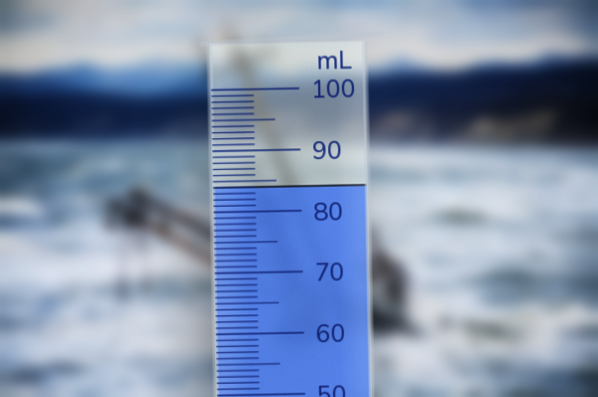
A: 84 mL
